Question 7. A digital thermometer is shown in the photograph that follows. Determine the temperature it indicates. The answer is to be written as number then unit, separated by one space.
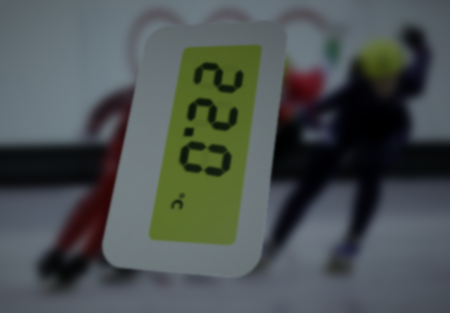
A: 22.0 °C
